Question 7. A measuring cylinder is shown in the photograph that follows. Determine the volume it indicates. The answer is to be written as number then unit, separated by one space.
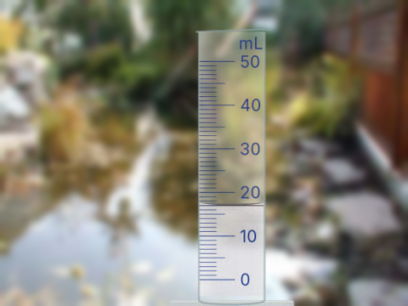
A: 17 mL
